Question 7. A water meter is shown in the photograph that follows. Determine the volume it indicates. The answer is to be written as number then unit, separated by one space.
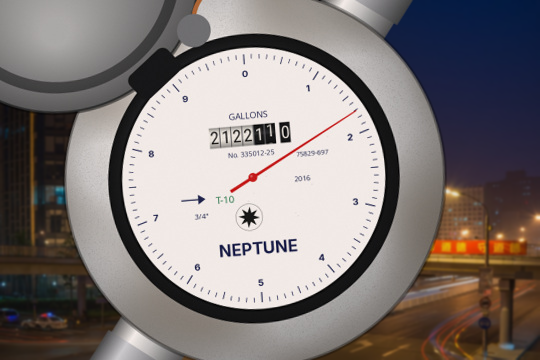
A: 2122111.7 gal
